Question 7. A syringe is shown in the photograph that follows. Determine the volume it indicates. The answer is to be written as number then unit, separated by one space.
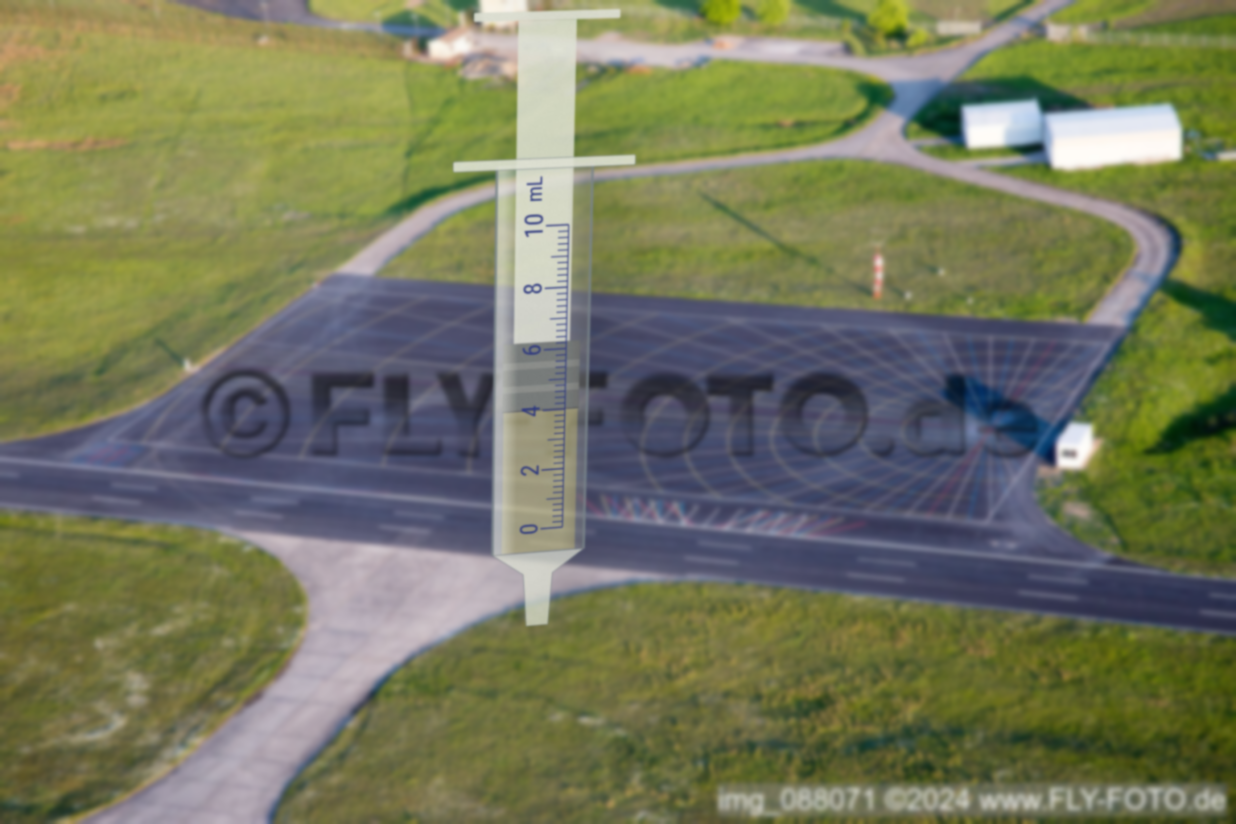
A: 4 mL
